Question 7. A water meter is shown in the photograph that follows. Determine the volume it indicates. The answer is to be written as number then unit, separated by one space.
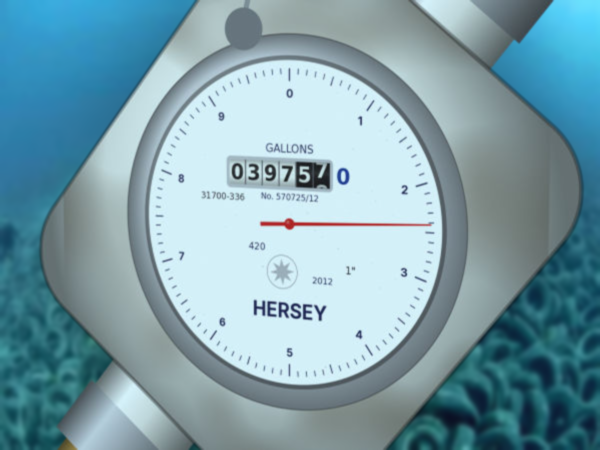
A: 397572.4 gal
